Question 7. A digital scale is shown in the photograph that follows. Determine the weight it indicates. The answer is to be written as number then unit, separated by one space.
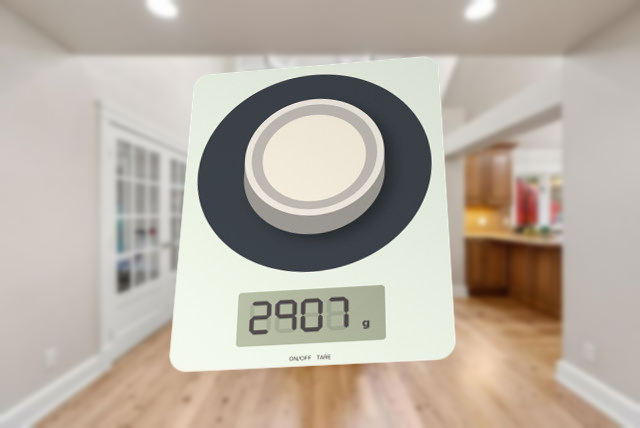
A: 2907 g
